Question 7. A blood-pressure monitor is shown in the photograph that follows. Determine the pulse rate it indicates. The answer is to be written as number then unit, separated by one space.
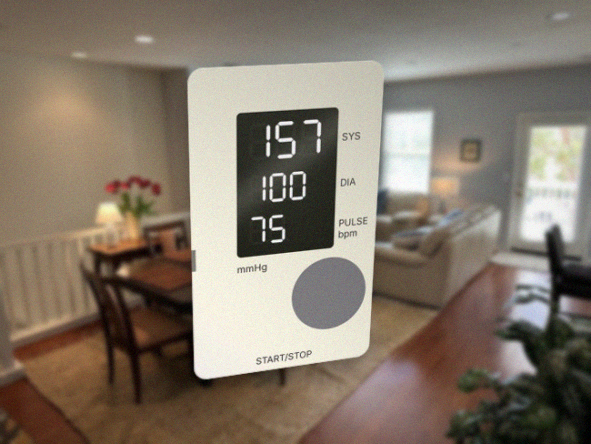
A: 75 bpm
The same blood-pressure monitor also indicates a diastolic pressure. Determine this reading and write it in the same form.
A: 100 mmHg
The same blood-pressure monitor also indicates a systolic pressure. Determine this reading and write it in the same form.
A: 157 mmHg
